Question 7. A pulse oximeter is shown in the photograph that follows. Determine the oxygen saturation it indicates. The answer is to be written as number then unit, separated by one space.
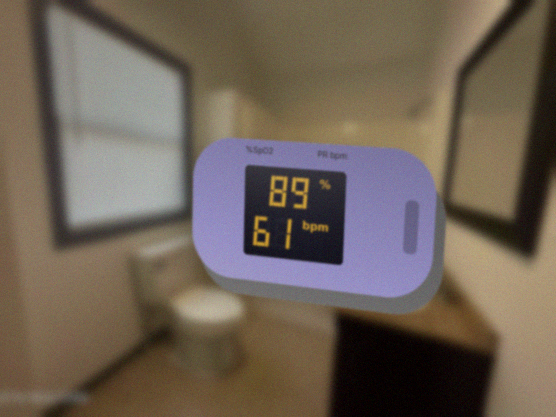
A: 89 %
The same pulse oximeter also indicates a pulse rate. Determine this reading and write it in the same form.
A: 61 bpm
